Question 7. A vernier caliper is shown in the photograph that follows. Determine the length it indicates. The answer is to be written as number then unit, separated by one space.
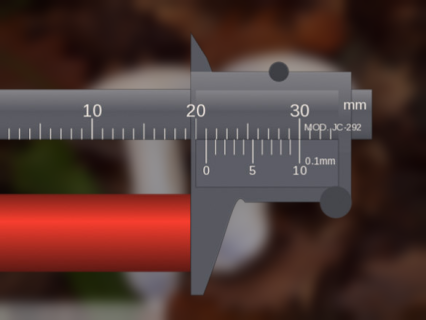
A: 21.0 mm
